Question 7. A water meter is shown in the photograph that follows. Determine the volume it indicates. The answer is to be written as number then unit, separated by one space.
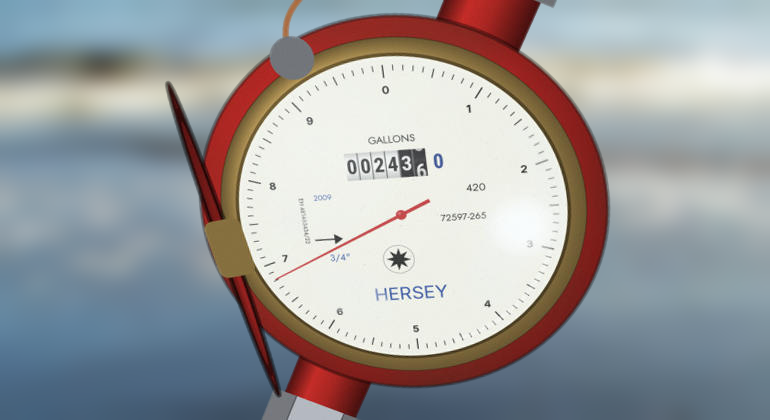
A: 24356.8 gal
